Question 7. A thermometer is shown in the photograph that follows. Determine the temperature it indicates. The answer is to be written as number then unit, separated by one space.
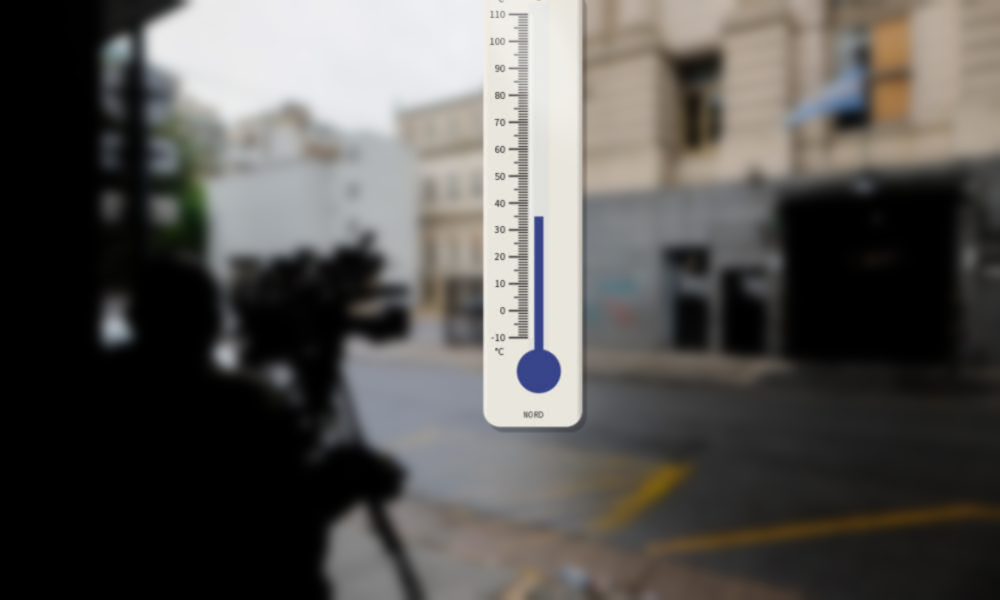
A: 35 °C
